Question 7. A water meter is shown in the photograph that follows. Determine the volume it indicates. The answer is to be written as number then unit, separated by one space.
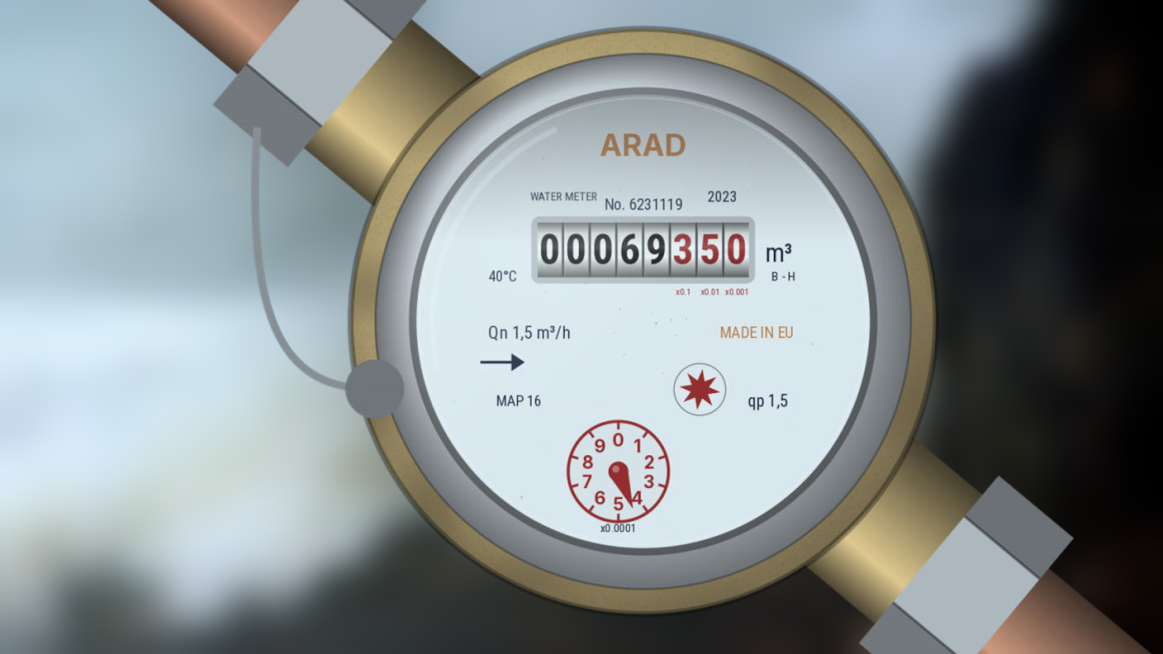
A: 69.3504 m³
